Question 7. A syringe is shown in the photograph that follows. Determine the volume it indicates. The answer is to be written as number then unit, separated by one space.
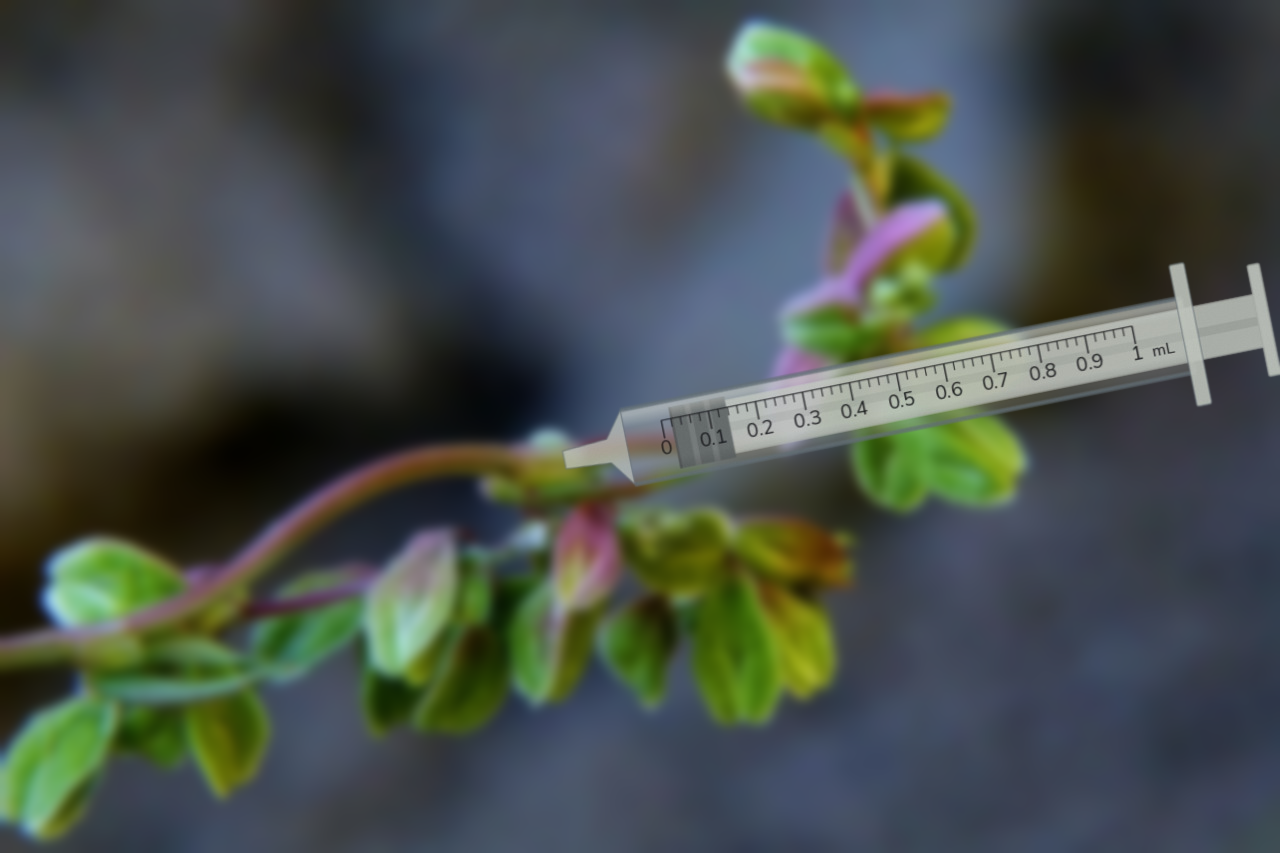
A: 0.02 mL
